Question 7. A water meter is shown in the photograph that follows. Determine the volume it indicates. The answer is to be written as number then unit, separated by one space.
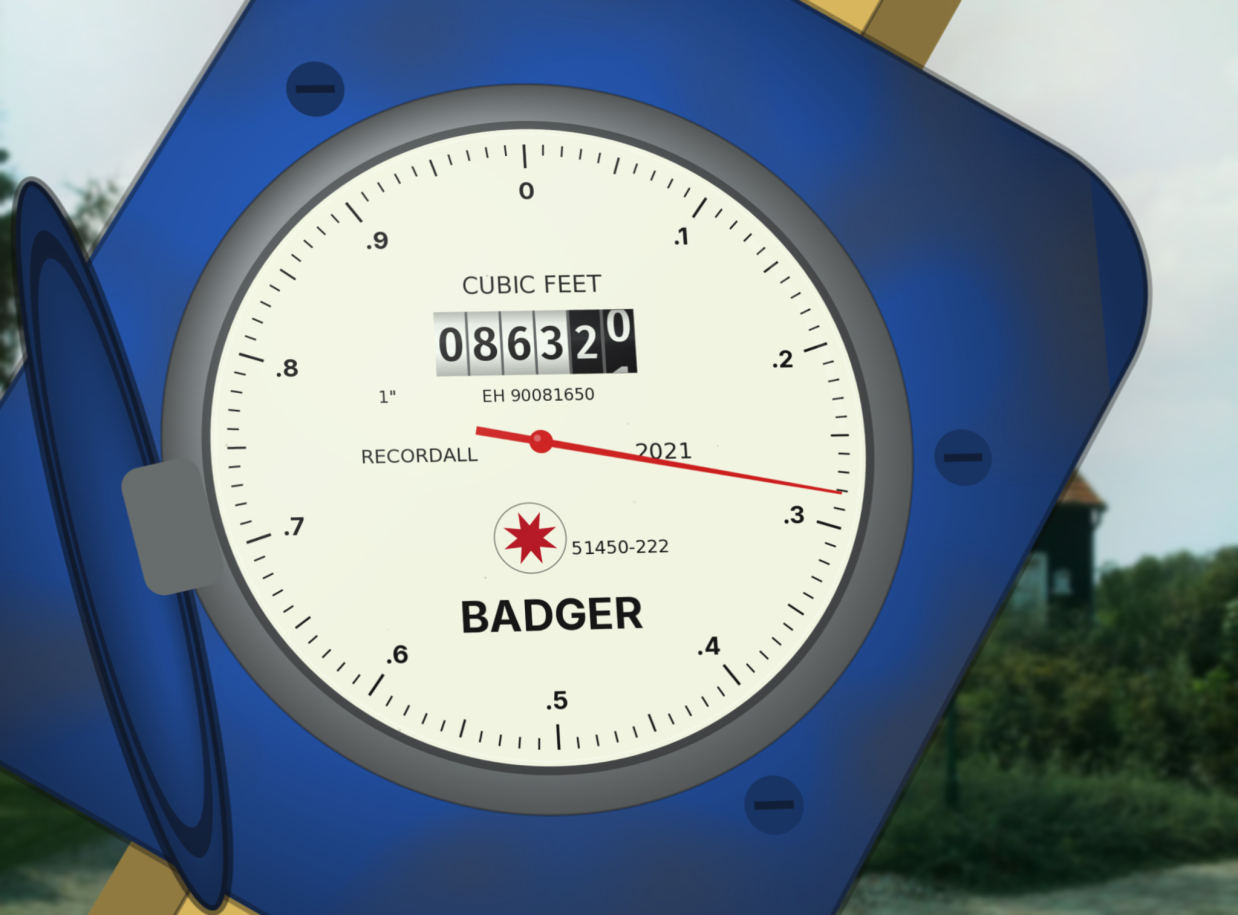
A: 86320.28 ft³
